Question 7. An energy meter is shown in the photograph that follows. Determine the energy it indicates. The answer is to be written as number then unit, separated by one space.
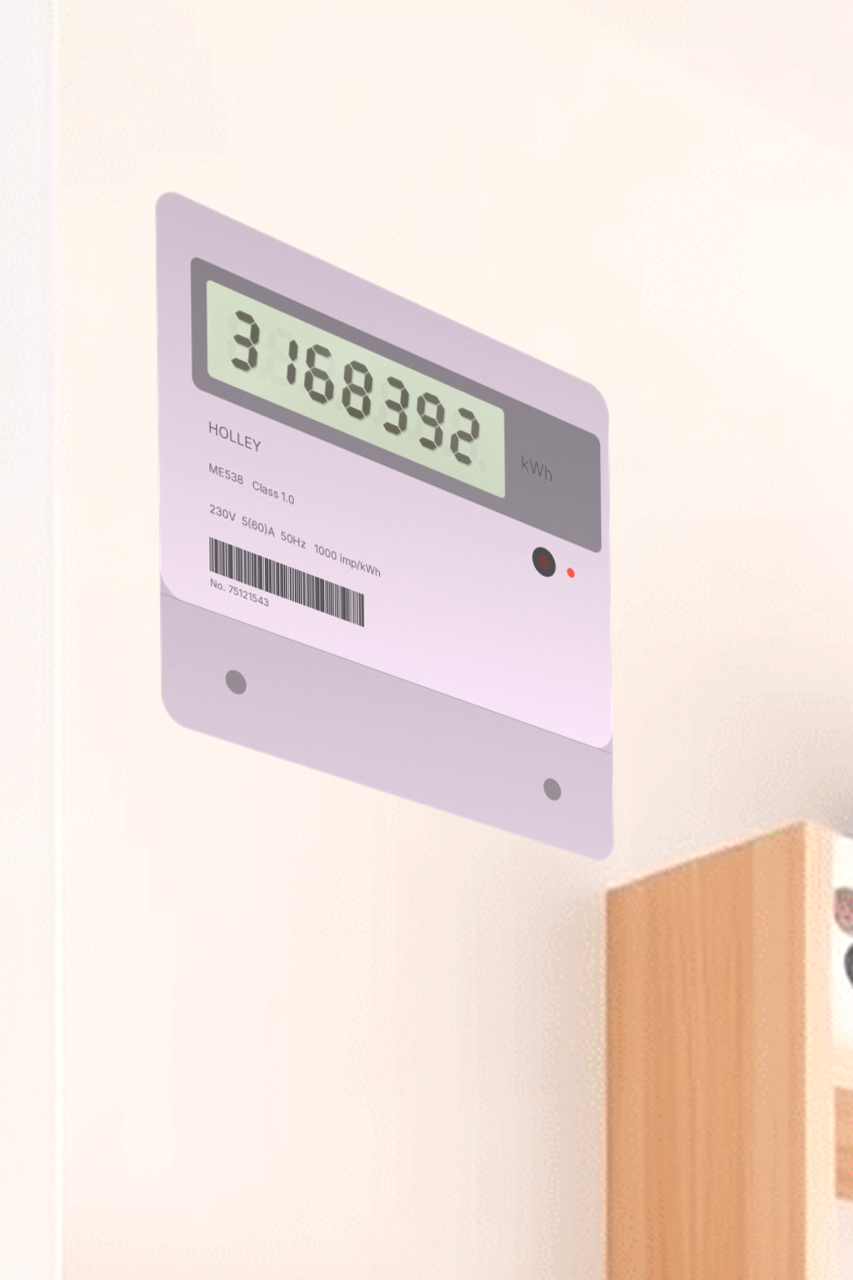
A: 3168392 kWh
